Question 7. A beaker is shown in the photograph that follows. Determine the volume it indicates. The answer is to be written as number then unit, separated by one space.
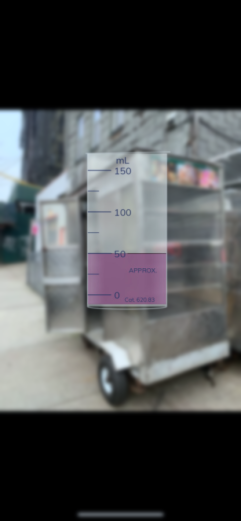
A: 50 mL
